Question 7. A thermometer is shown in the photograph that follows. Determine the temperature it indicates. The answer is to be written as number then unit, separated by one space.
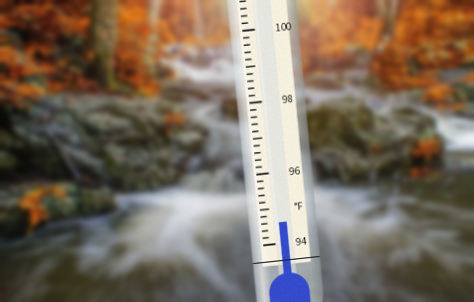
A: 94.6 °F
